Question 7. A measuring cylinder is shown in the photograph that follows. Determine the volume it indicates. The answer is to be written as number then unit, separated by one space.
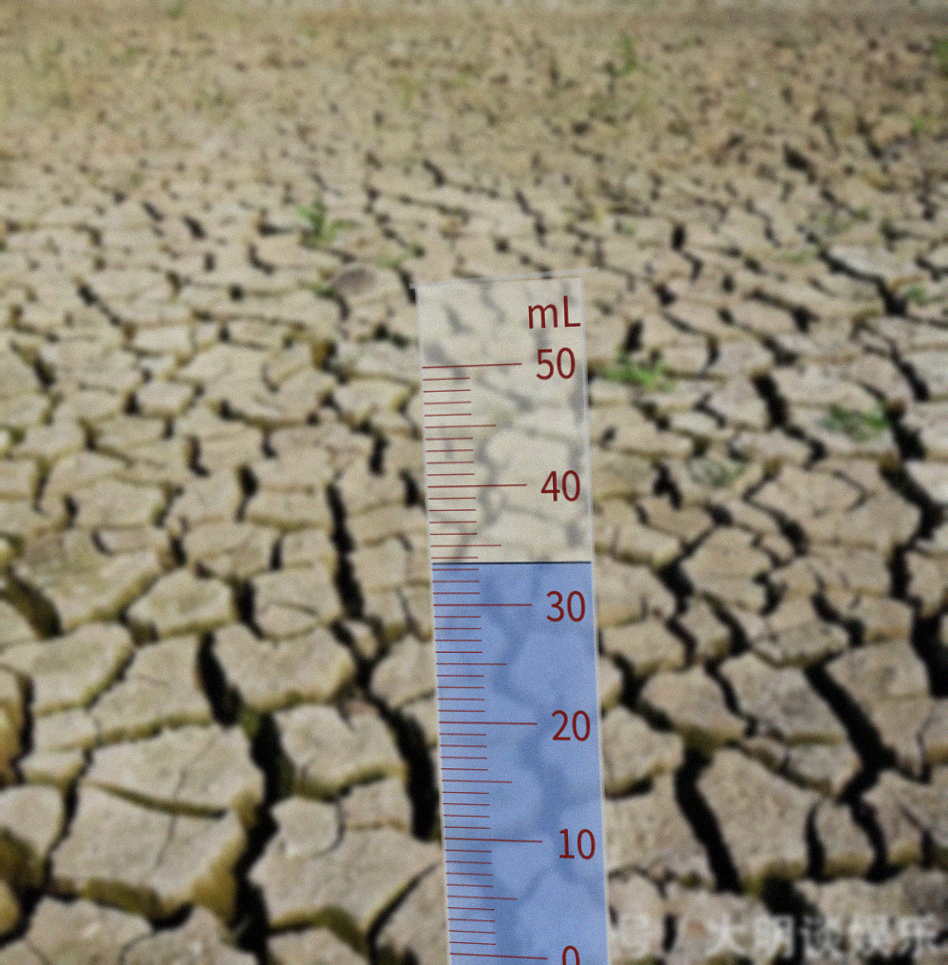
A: 33.5 mL
